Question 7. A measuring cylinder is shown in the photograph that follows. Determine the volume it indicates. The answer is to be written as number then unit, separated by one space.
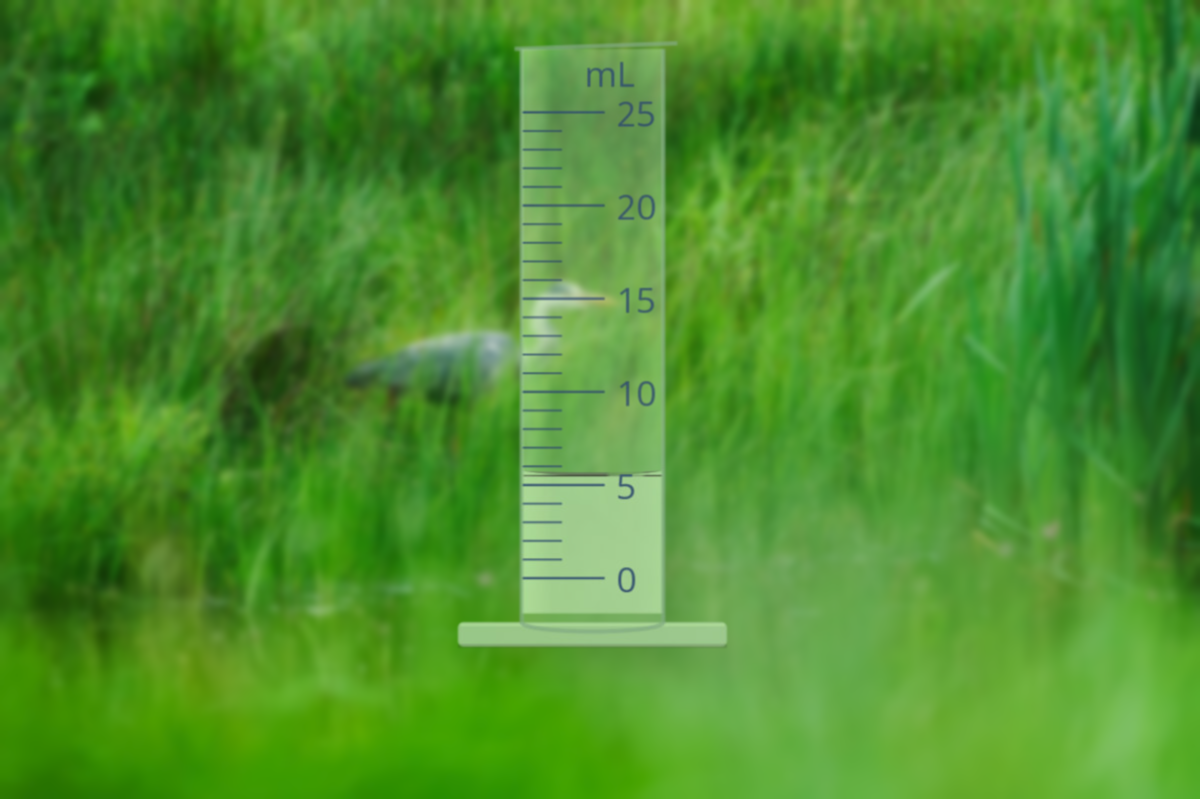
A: 5.5 mL
